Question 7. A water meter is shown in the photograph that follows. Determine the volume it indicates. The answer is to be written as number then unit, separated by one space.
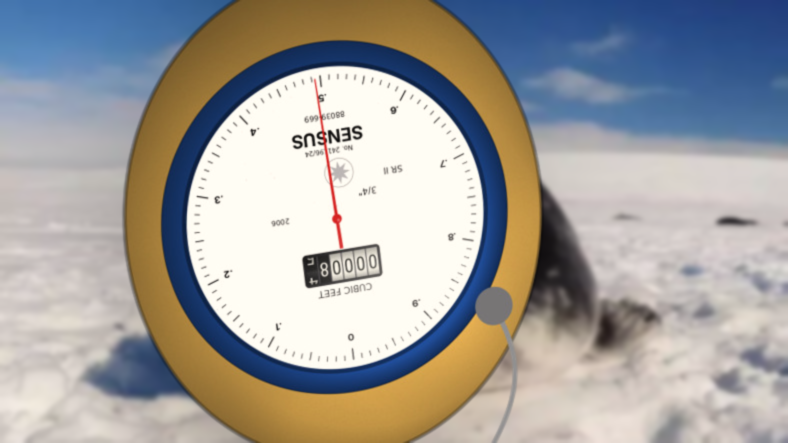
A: 84.49 ft³
